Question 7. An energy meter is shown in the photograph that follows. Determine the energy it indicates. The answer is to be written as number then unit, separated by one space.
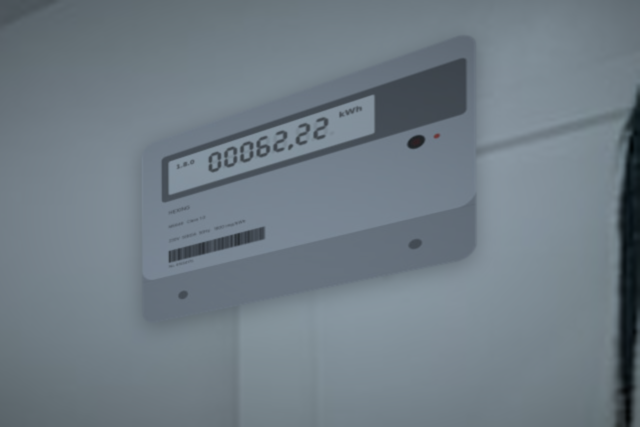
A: 62.22 kWh
